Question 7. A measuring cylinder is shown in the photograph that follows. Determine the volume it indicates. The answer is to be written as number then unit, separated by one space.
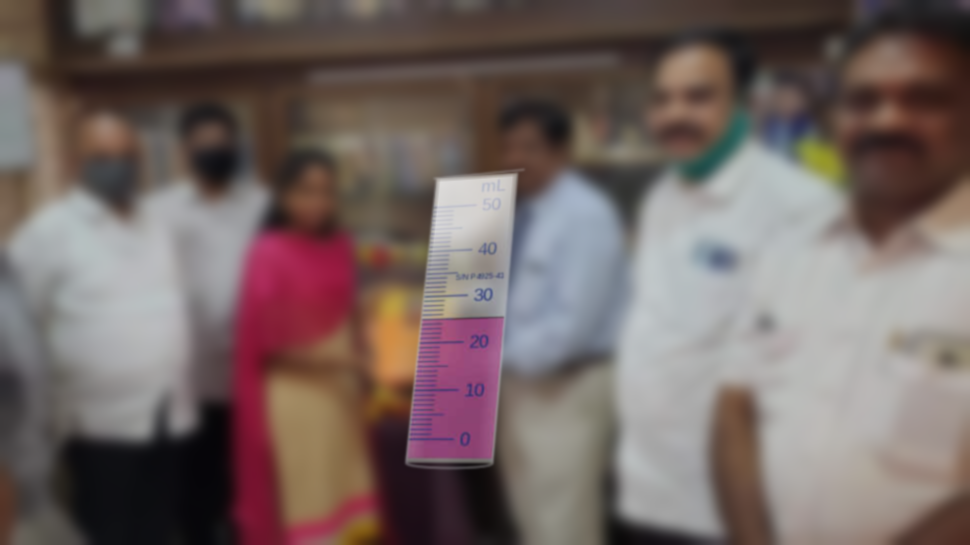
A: 25 mL
